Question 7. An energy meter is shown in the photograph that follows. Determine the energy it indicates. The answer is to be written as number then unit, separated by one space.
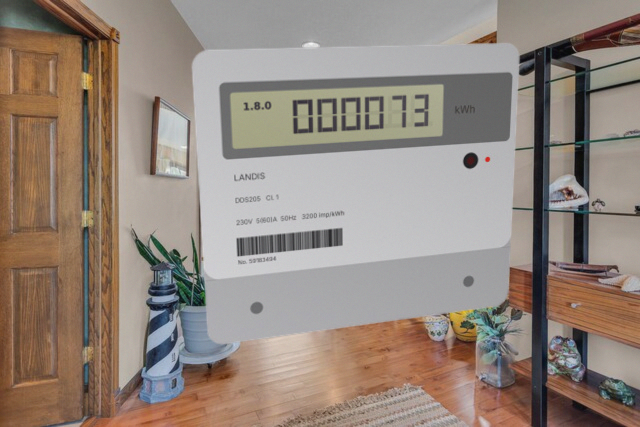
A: 73 kWh
